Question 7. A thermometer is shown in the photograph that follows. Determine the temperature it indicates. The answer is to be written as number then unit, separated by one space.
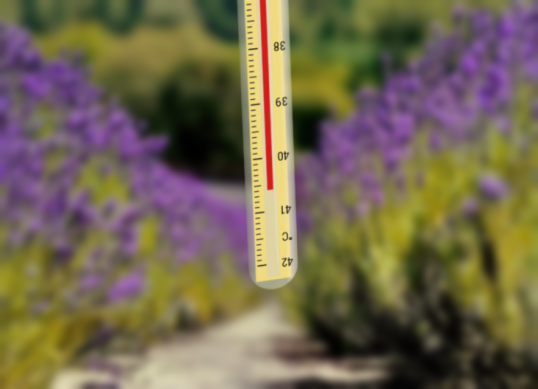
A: 40.6 °C
